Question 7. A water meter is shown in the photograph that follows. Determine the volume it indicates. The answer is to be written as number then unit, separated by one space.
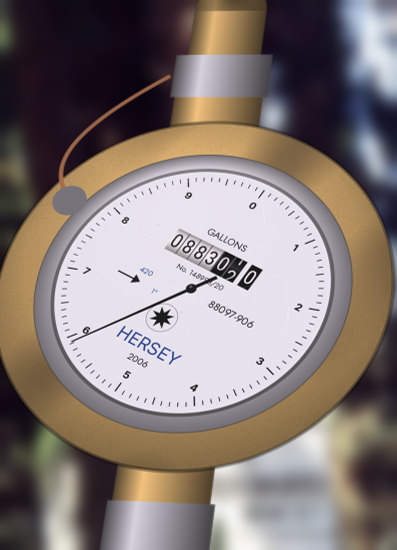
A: 883015.9 gal
